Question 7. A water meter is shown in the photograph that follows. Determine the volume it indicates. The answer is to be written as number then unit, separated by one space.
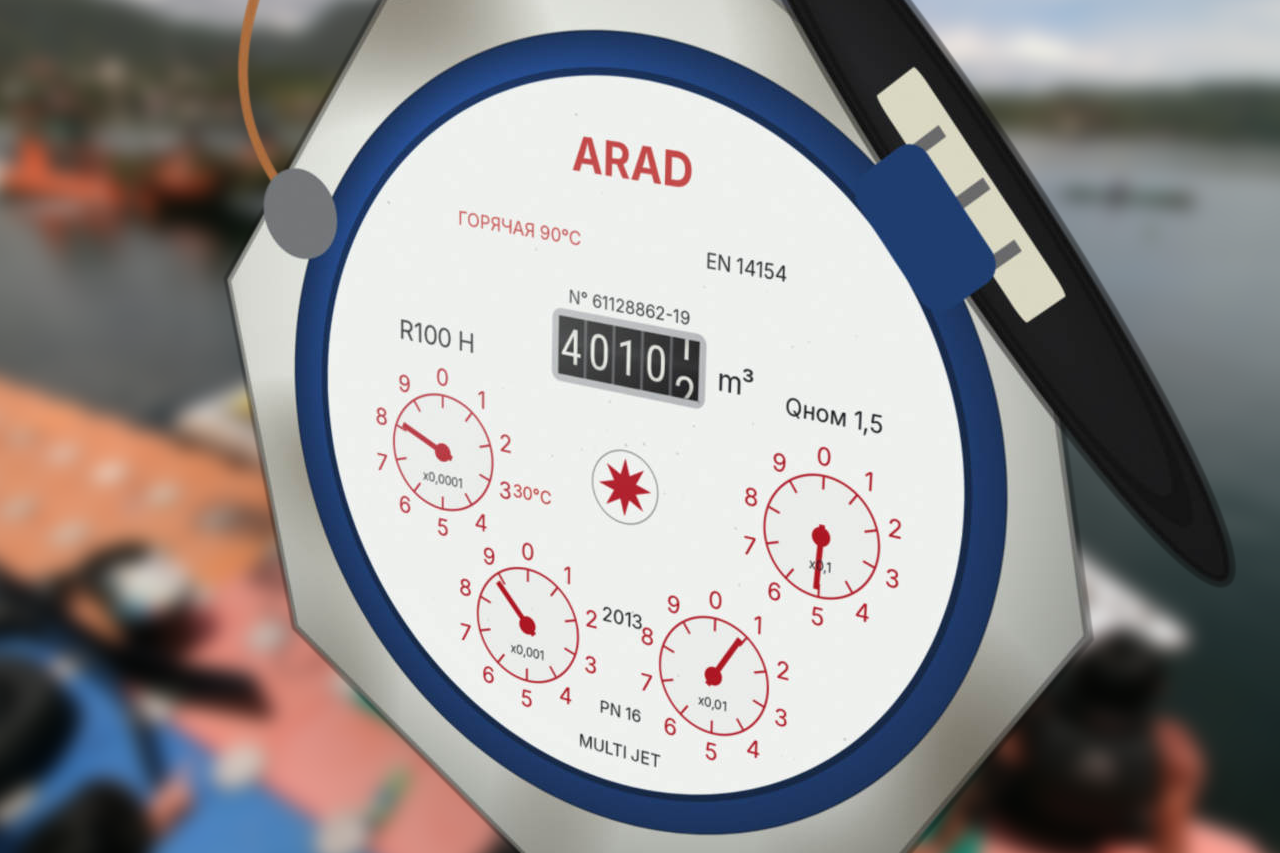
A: 40101.5088 m³
